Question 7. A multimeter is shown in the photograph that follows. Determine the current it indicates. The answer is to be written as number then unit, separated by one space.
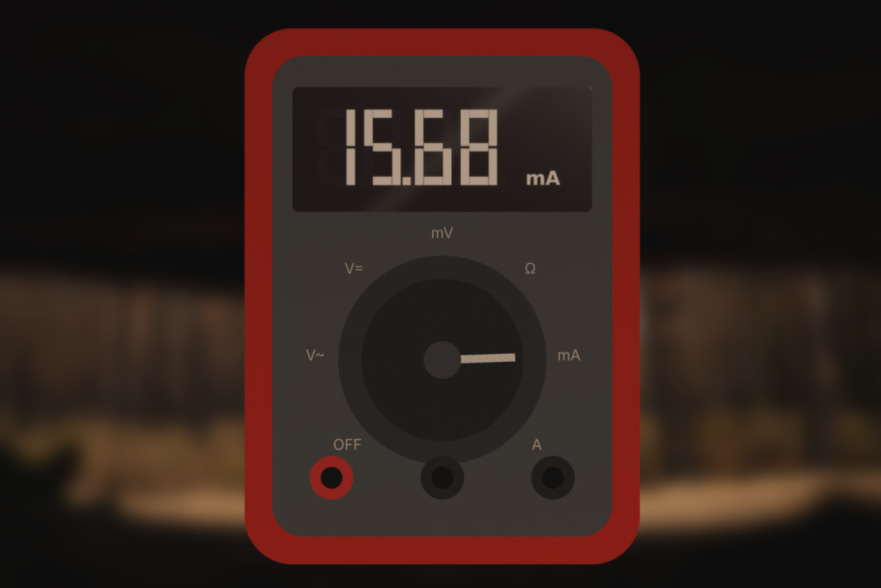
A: 15.68 mA
